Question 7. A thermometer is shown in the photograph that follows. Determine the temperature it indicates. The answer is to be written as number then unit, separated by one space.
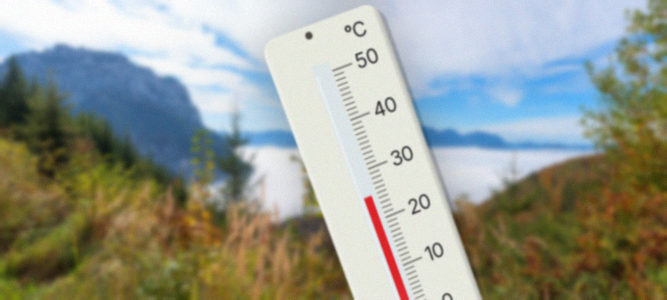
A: 25 °C
